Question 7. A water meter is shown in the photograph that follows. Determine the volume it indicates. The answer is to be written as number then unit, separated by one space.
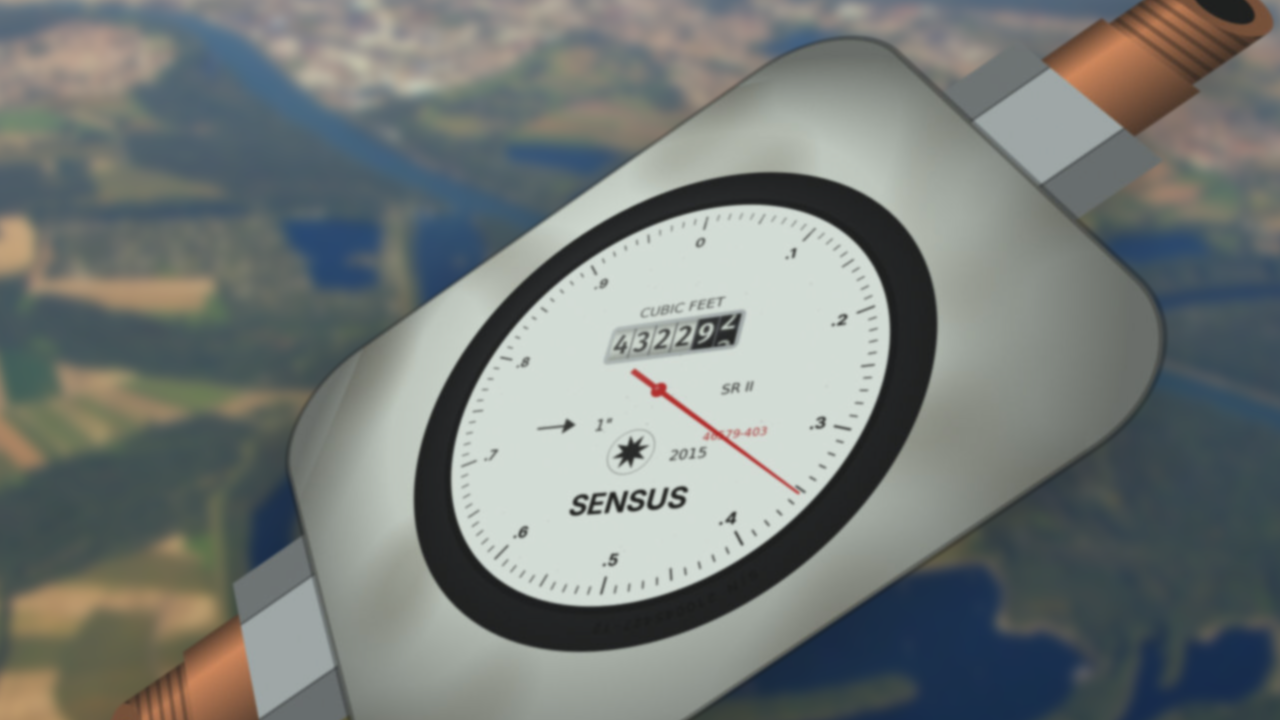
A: 432292.35 ft³
